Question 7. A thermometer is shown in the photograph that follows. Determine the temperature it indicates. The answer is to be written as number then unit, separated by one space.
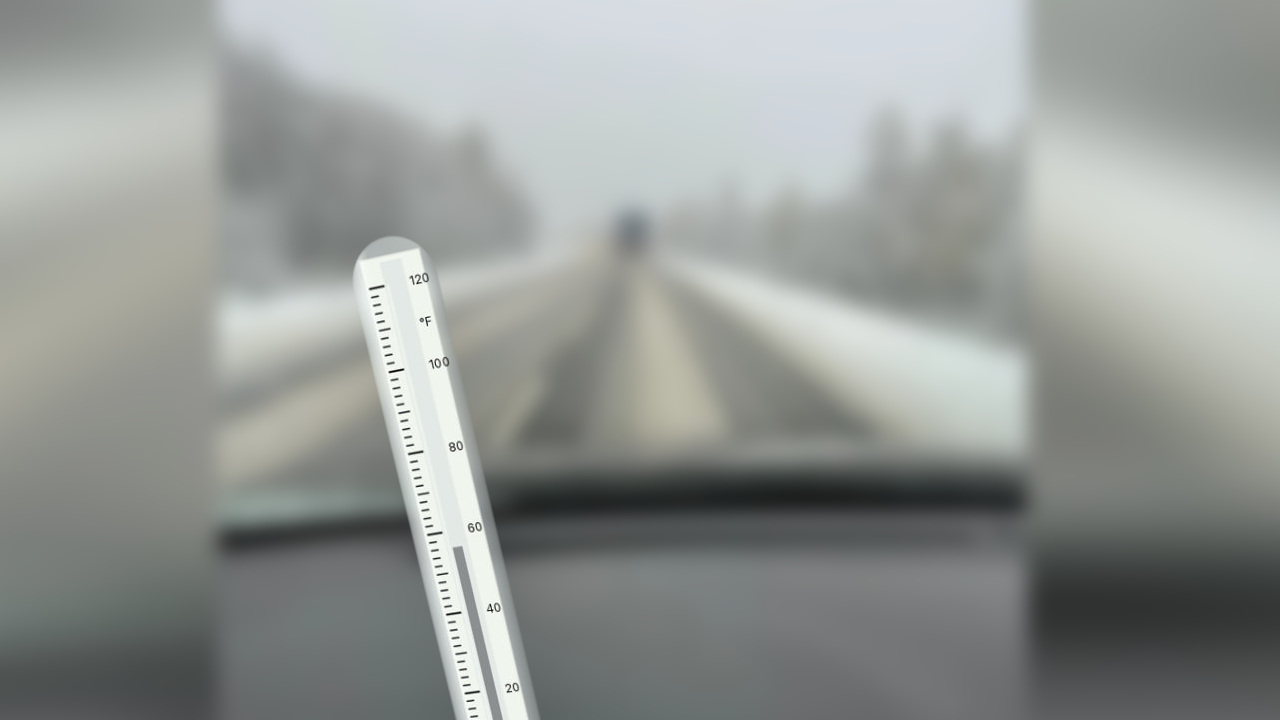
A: 56 °F
